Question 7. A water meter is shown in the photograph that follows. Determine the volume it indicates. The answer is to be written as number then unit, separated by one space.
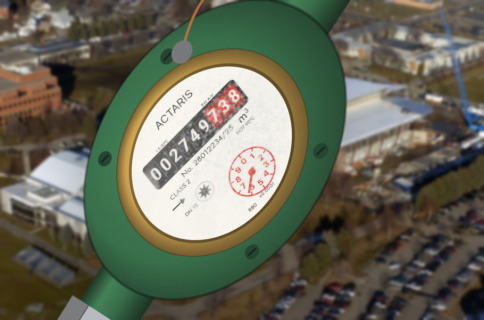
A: 2749.7386 m³
